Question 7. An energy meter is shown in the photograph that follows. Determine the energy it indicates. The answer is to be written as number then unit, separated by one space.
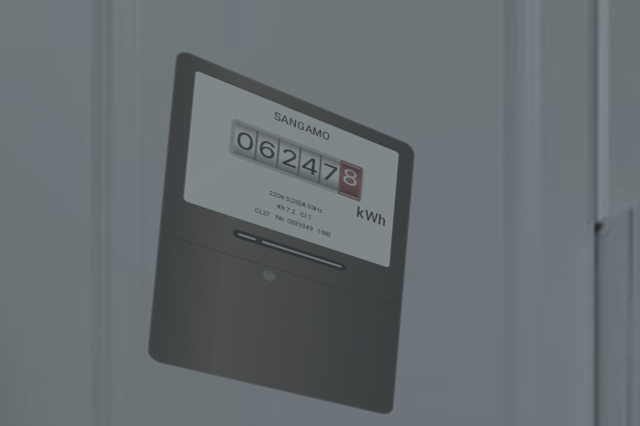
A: 6247.8 kWh
